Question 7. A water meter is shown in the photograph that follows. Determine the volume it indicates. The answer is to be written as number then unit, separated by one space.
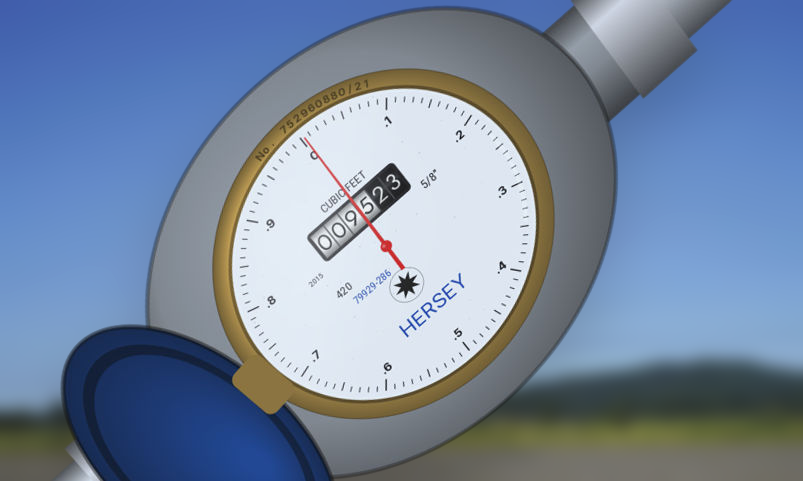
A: 9523.00 ft³
